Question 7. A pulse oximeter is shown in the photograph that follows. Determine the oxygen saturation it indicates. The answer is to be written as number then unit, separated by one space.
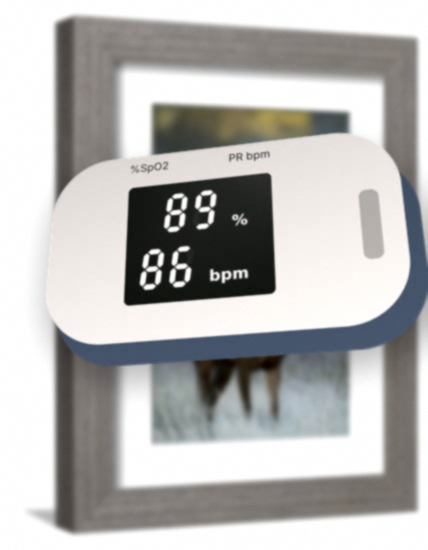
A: 89 %
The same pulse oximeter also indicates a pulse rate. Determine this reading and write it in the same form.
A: 86 bpm
